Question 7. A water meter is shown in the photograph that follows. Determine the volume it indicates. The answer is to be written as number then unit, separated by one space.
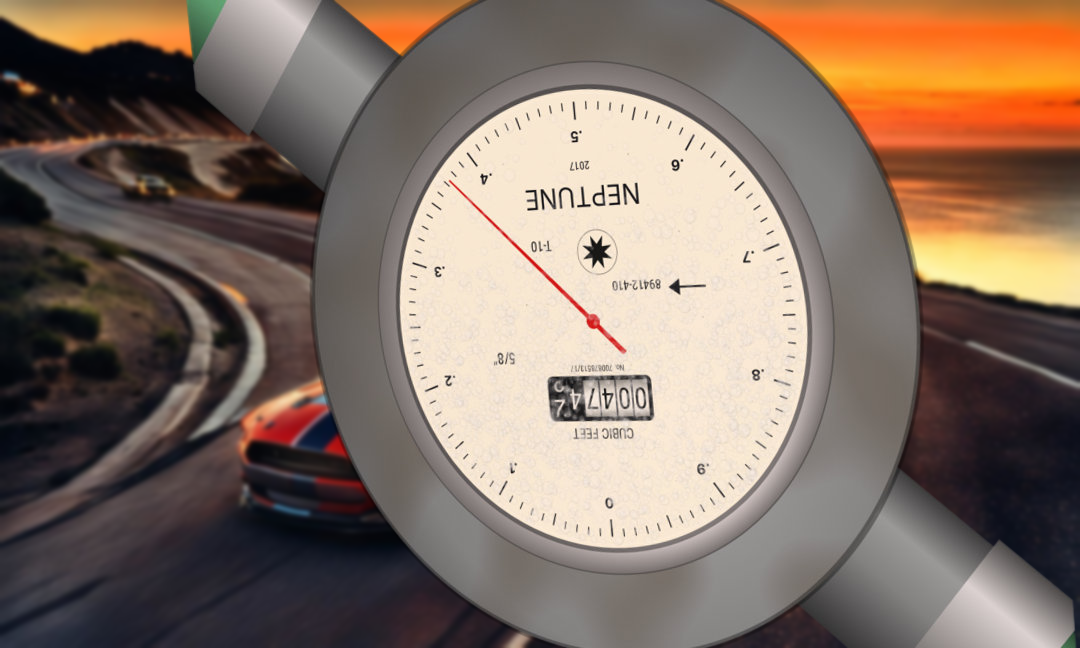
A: 4742.37 ft³
